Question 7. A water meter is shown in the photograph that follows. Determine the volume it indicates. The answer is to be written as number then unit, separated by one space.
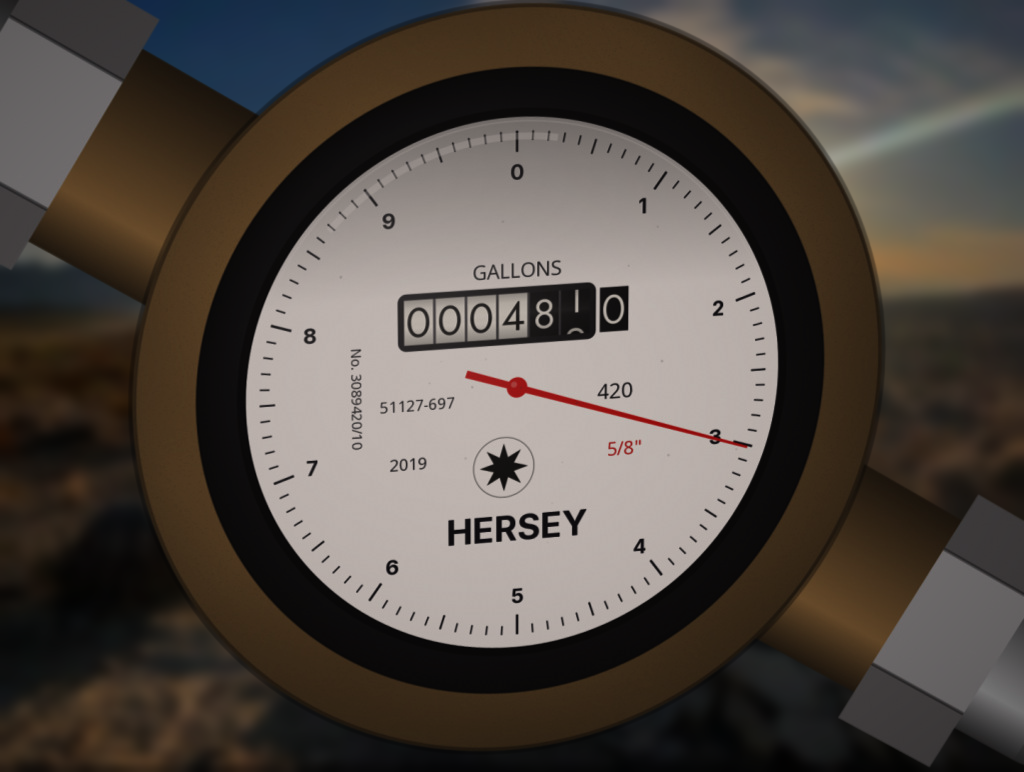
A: 4813.0 gal
